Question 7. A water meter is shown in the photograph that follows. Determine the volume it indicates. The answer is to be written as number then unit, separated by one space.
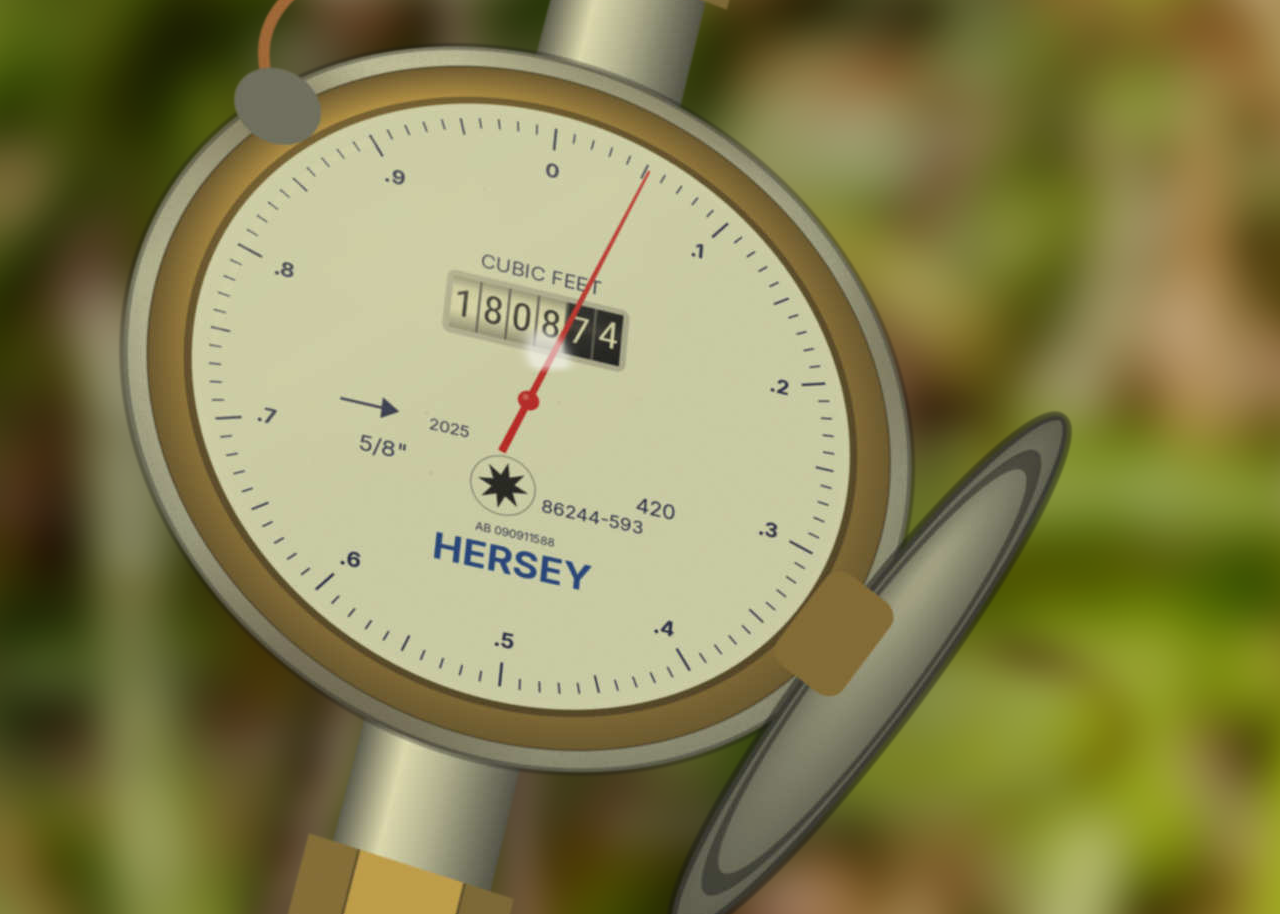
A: 180874.05 ft³
